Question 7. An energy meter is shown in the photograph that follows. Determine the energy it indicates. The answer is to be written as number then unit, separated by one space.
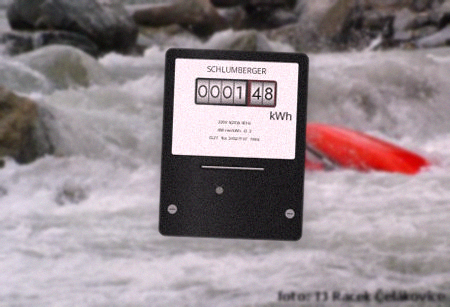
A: 1.48 kWh
